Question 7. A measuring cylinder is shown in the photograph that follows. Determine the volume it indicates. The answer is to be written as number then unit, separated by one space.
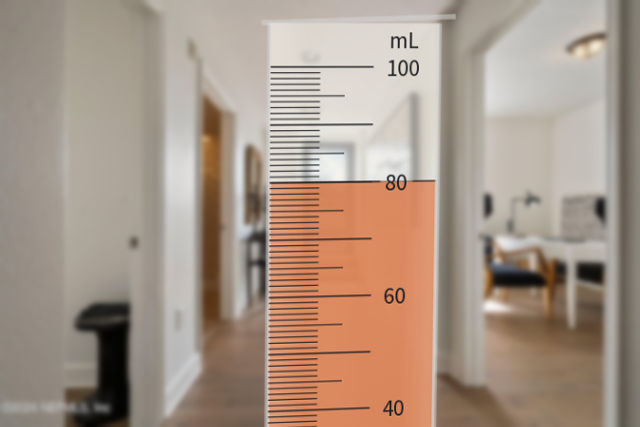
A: 80 mL
